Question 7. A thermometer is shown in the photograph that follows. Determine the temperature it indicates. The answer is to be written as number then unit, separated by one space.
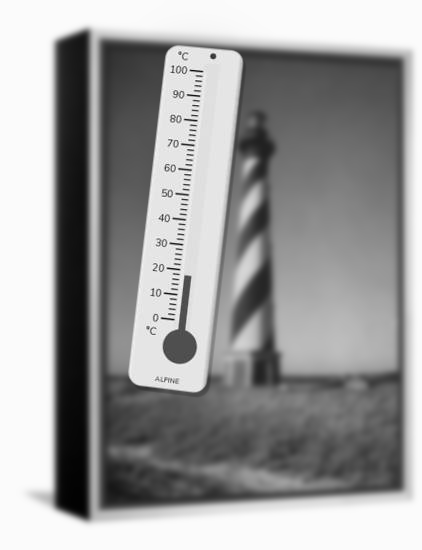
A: 18 °C
